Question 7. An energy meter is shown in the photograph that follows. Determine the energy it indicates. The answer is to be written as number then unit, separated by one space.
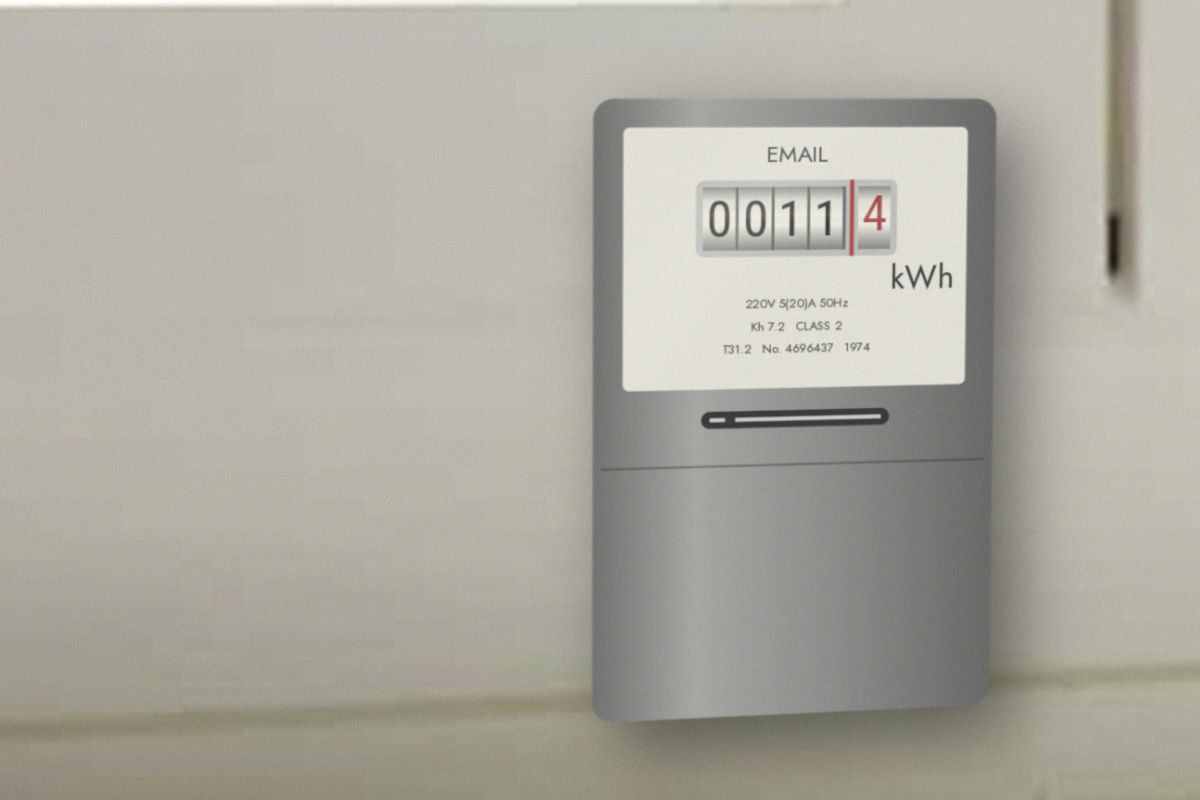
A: 11.4 kWh
